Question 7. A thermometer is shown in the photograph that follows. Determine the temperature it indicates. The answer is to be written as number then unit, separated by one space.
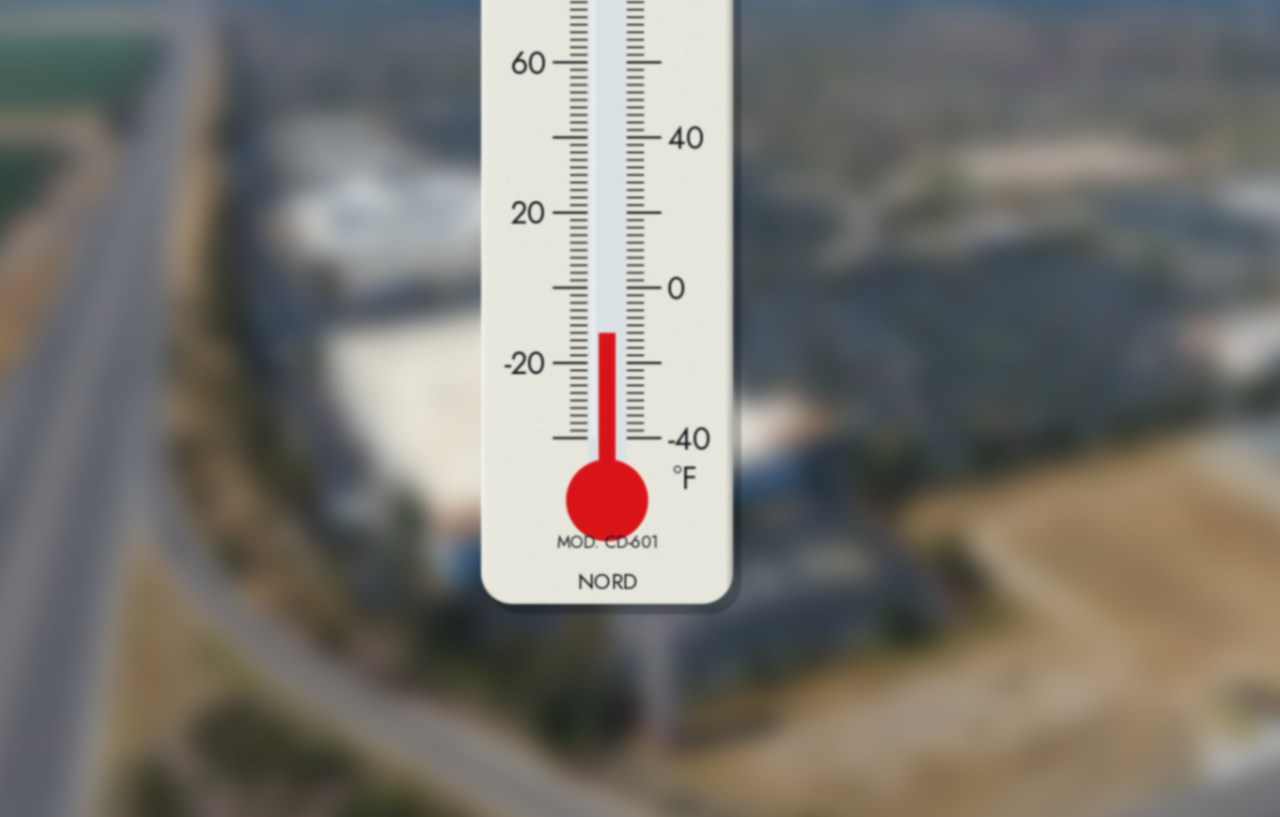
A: -12 °F
